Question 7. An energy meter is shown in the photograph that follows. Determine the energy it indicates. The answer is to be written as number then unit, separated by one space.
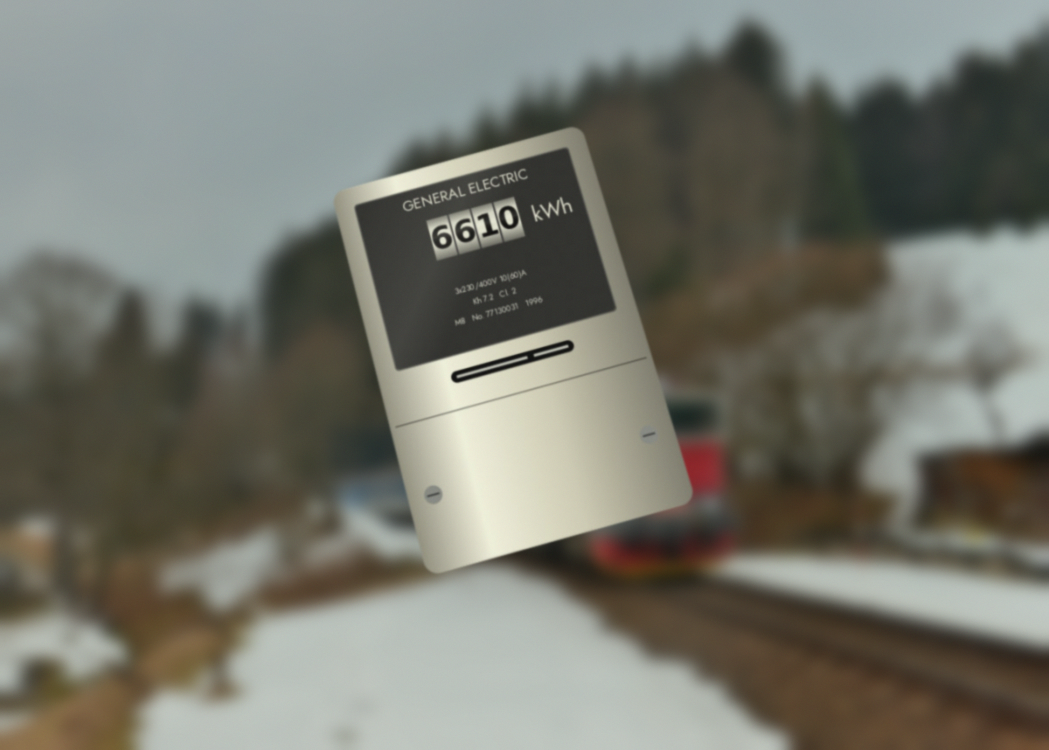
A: 6610 kWh
